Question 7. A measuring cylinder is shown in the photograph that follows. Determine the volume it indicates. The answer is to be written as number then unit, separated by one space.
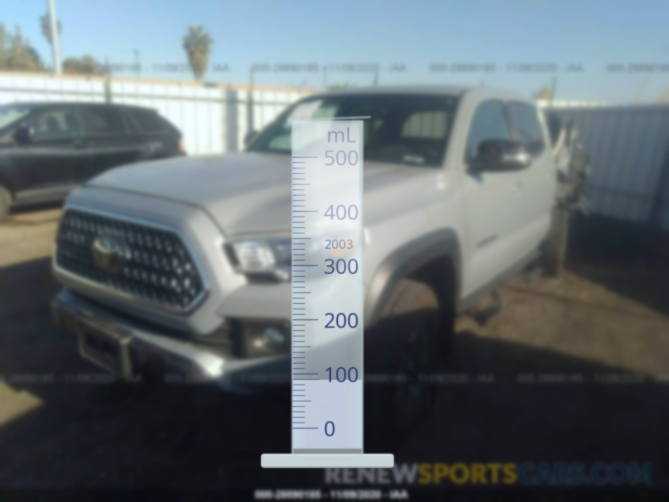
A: 90 mL
